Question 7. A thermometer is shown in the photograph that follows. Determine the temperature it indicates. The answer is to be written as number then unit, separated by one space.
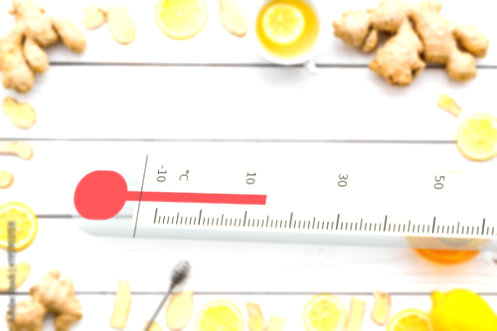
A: 14 °C
